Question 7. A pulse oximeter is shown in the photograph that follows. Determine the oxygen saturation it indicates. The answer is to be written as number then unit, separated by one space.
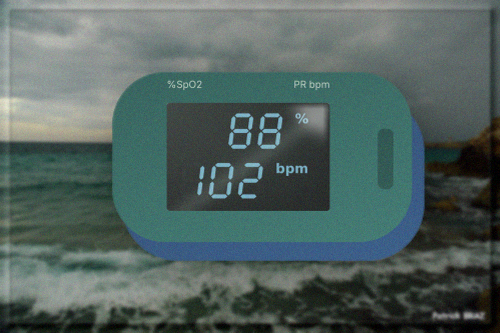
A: 88 %
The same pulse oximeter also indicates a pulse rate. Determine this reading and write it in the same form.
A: 102 bpm
